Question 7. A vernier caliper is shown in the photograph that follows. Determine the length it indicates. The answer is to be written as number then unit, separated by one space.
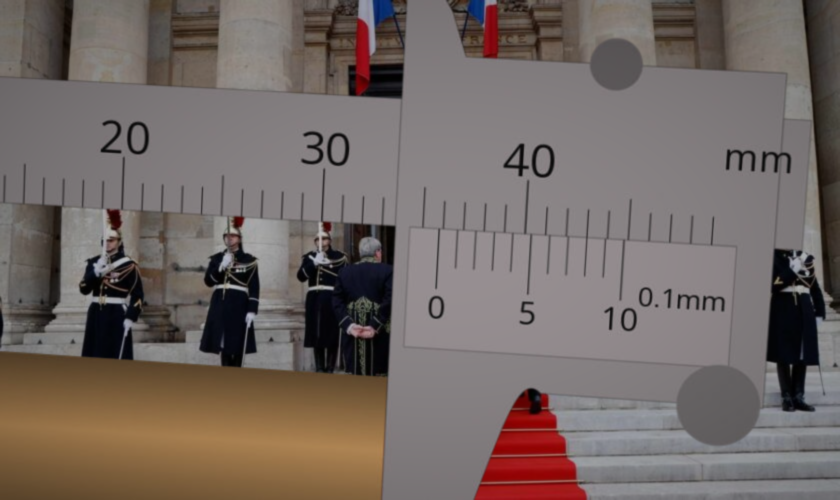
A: 35.8 mm
